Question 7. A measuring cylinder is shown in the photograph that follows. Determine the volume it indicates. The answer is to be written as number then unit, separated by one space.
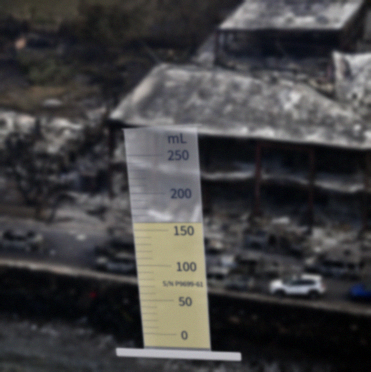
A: 160 mL
